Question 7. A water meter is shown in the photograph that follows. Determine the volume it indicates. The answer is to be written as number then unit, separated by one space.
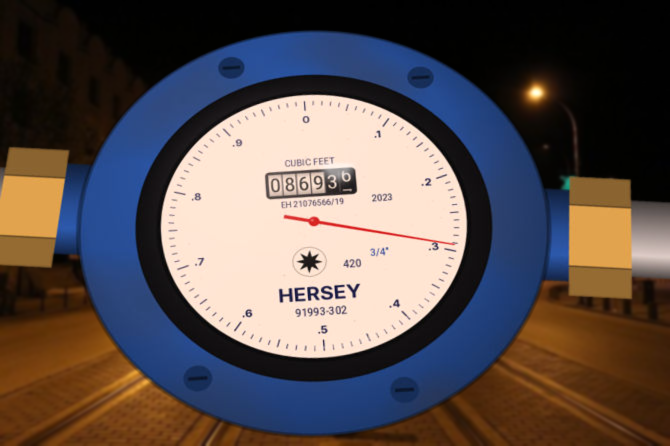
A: 86936.29 ft³
